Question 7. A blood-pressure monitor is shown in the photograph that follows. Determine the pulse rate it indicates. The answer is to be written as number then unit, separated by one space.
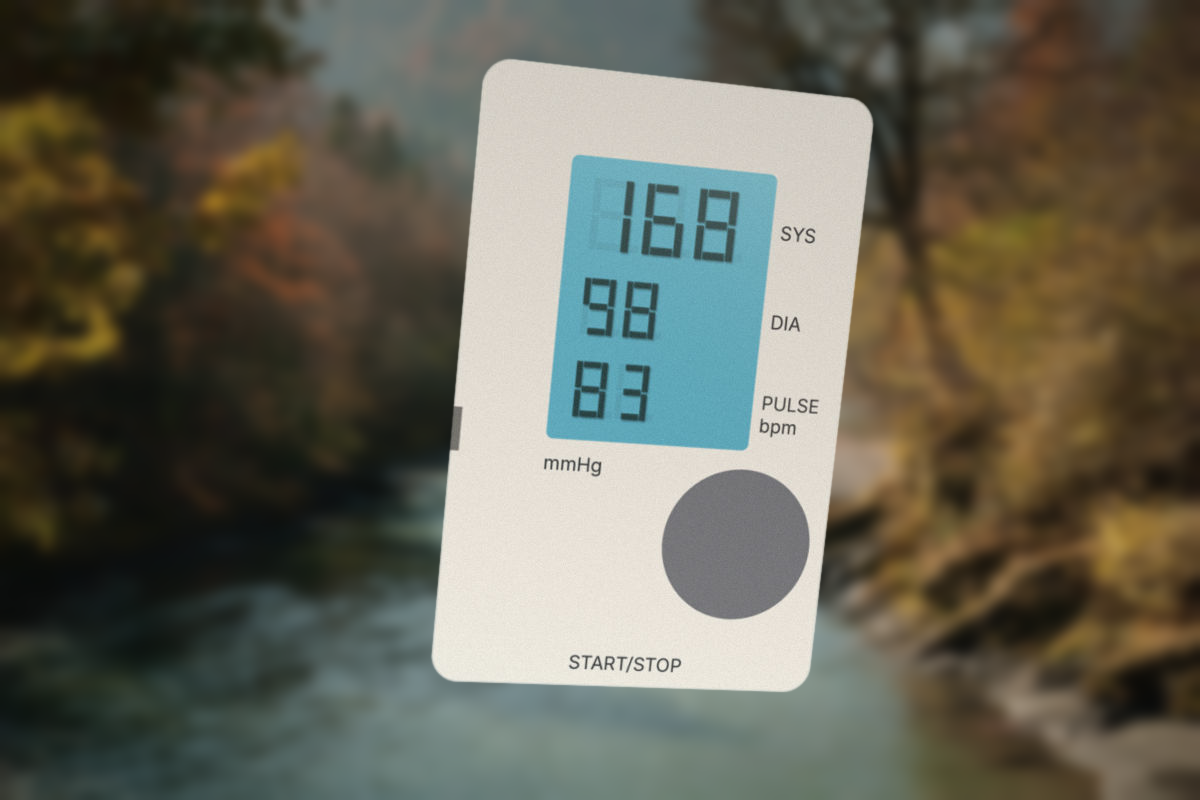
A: 83 bpm
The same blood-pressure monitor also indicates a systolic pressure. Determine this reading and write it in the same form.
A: 168 mmHg
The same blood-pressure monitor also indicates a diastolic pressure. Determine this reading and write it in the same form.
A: 98 mmHg
